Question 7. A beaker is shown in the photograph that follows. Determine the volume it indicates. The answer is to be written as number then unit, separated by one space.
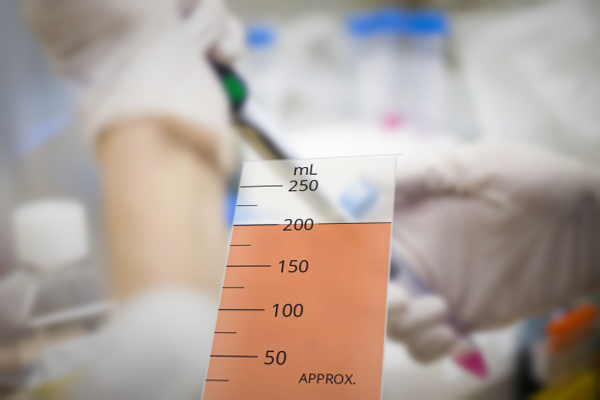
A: 200 mL
